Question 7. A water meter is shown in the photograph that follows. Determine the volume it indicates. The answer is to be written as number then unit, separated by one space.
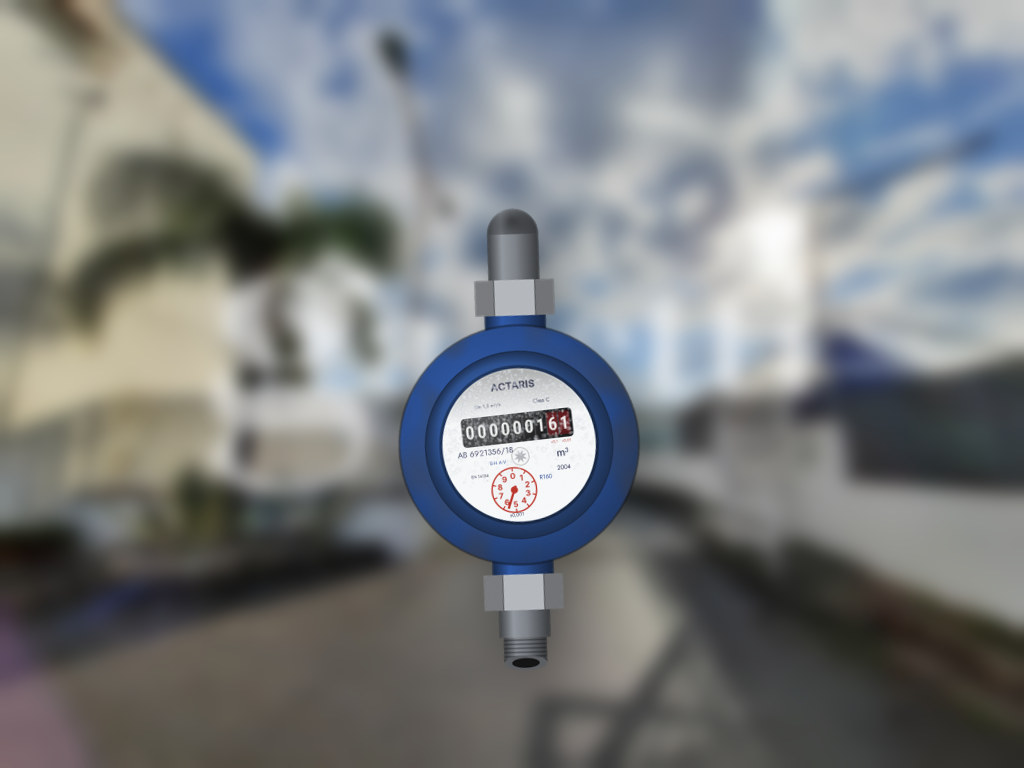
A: 1.615 m³
